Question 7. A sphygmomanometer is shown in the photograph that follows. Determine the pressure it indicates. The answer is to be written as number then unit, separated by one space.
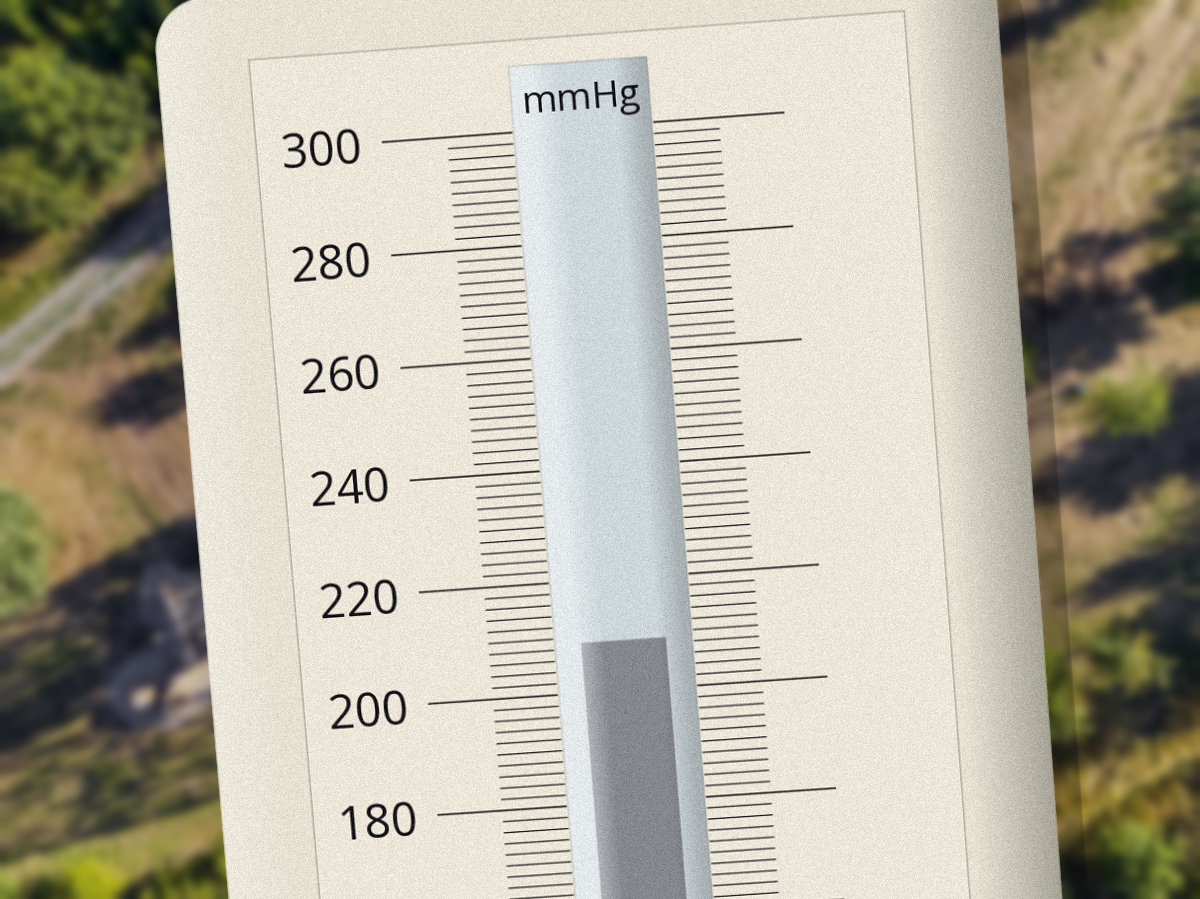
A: 209 mmHg
